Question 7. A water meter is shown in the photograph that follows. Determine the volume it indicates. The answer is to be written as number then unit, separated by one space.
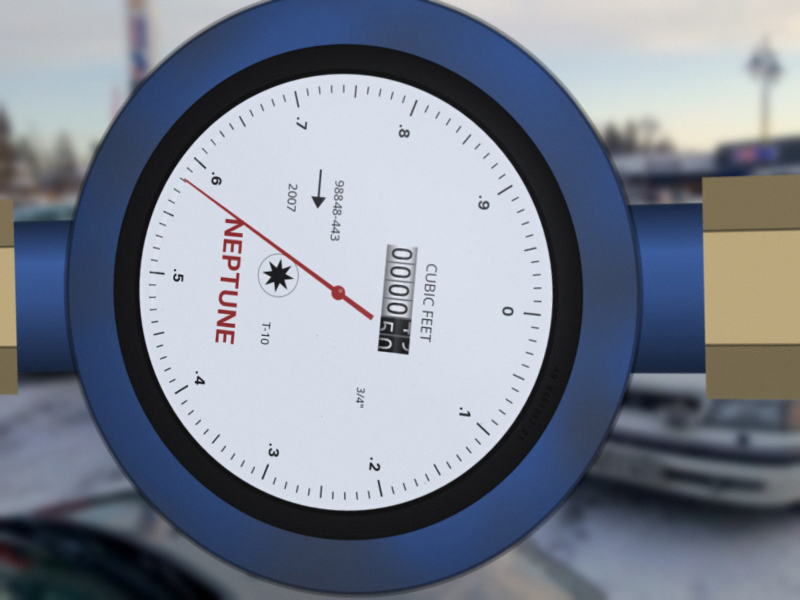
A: 49.58 ft³
